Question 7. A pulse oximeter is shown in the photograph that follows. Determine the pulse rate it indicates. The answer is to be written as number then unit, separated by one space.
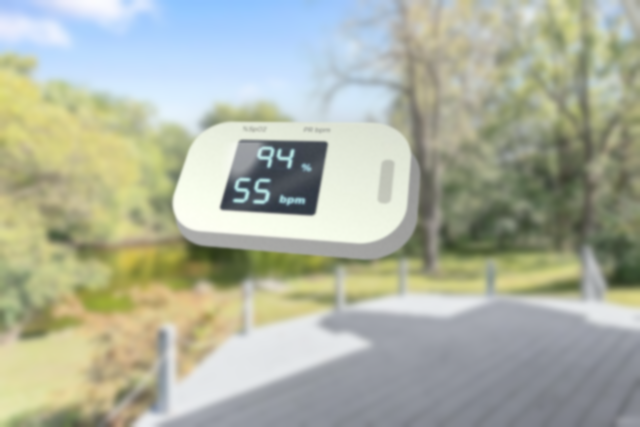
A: 55 bpm
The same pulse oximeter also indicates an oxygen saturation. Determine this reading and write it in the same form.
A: 94 %
